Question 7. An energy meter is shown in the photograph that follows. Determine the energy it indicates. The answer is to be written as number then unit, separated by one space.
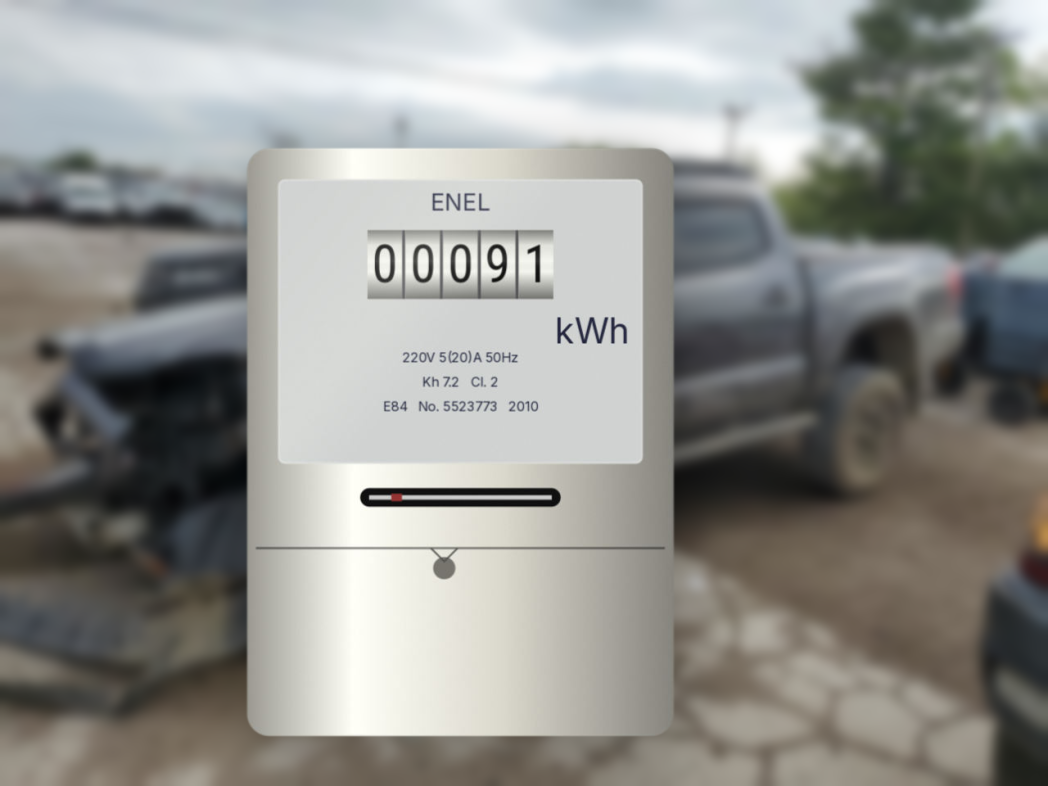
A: 91 kWh
